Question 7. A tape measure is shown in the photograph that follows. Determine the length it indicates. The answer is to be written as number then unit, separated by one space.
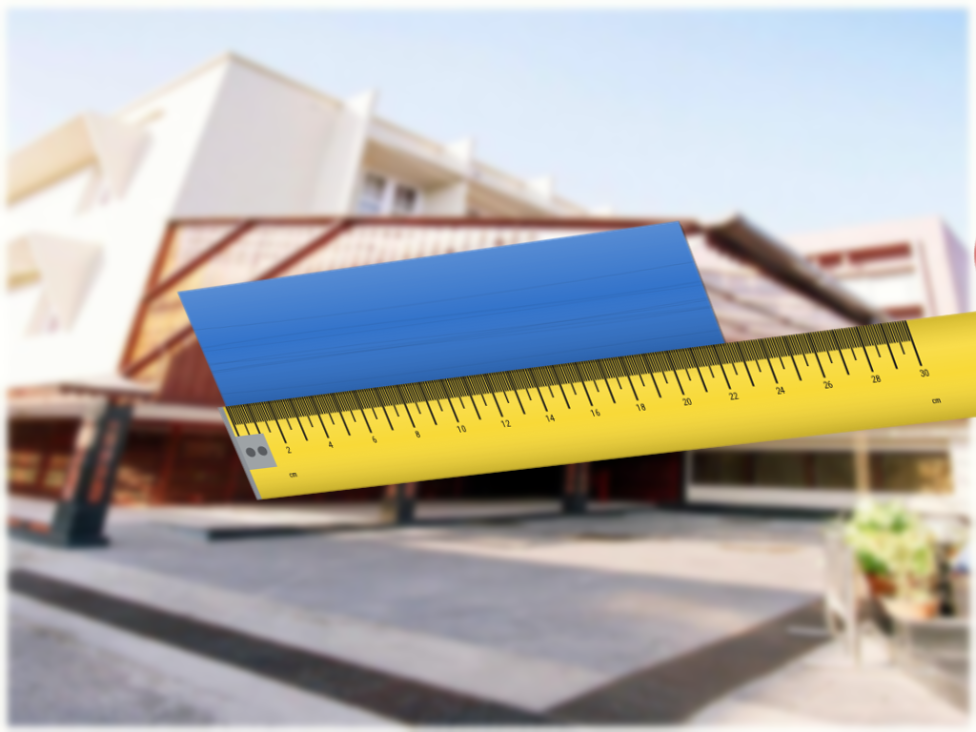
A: 22.5 cm
